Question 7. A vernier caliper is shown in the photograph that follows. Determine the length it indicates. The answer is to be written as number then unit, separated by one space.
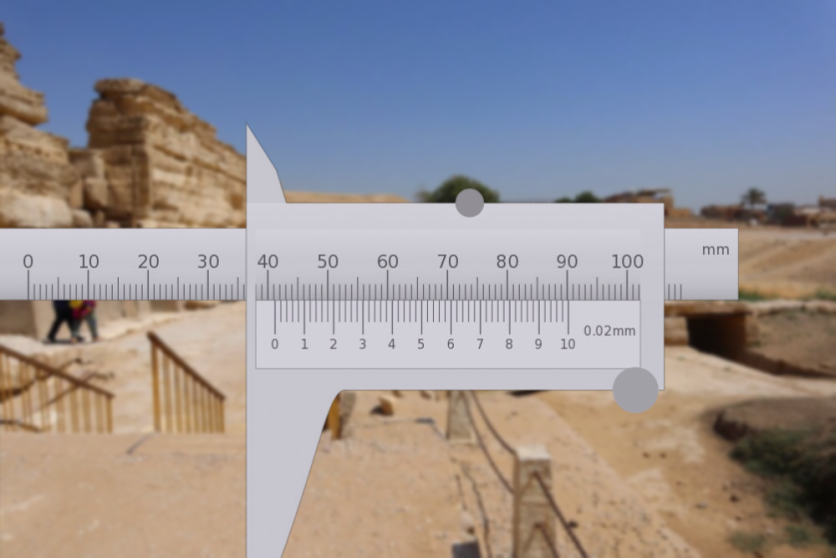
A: 41.2 mm
